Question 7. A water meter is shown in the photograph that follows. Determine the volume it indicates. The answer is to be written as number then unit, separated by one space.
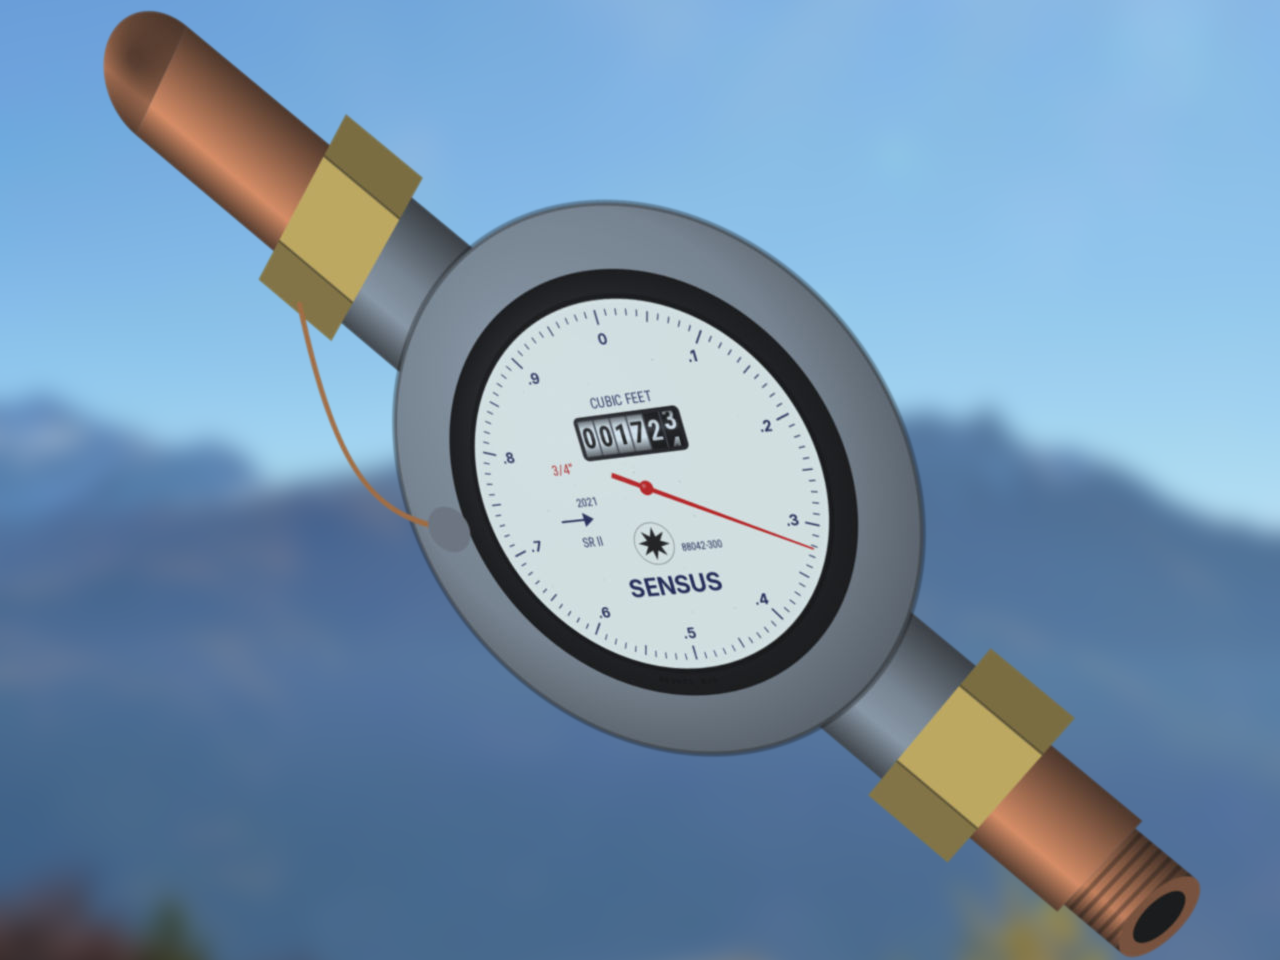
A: 1723.32 ft³
